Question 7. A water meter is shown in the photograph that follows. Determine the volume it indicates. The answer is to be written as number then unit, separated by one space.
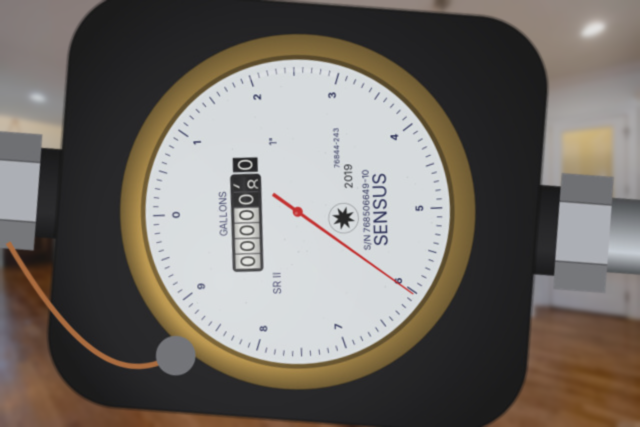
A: 76.0 gal
